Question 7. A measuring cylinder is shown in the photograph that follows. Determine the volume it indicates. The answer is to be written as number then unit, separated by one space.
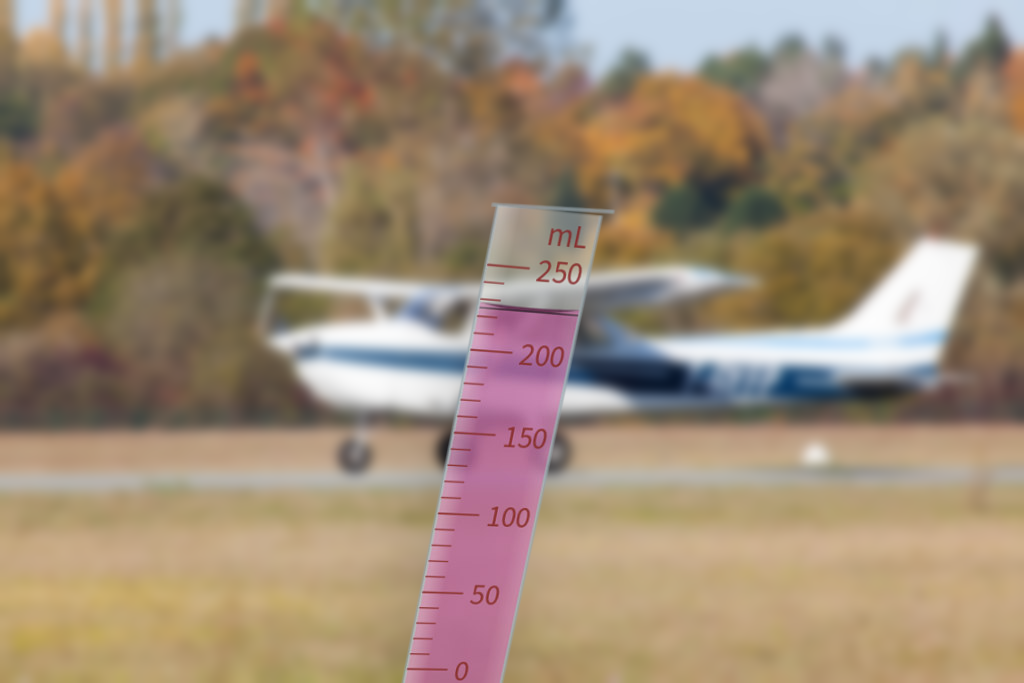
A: 225 mL
